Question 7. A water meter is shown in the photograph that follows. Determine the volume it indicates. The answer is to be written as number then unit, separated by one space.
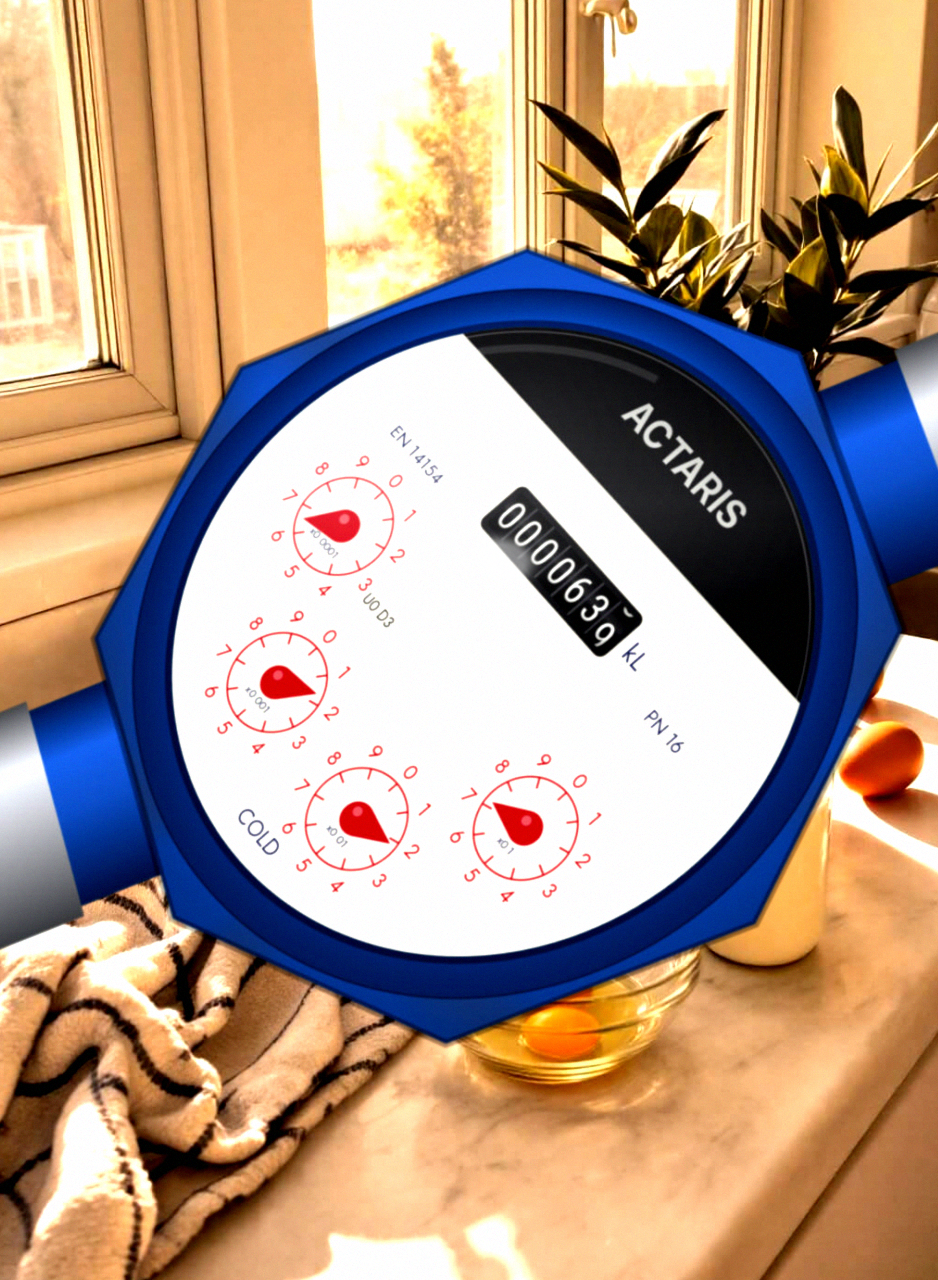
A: 638.7216 kL
